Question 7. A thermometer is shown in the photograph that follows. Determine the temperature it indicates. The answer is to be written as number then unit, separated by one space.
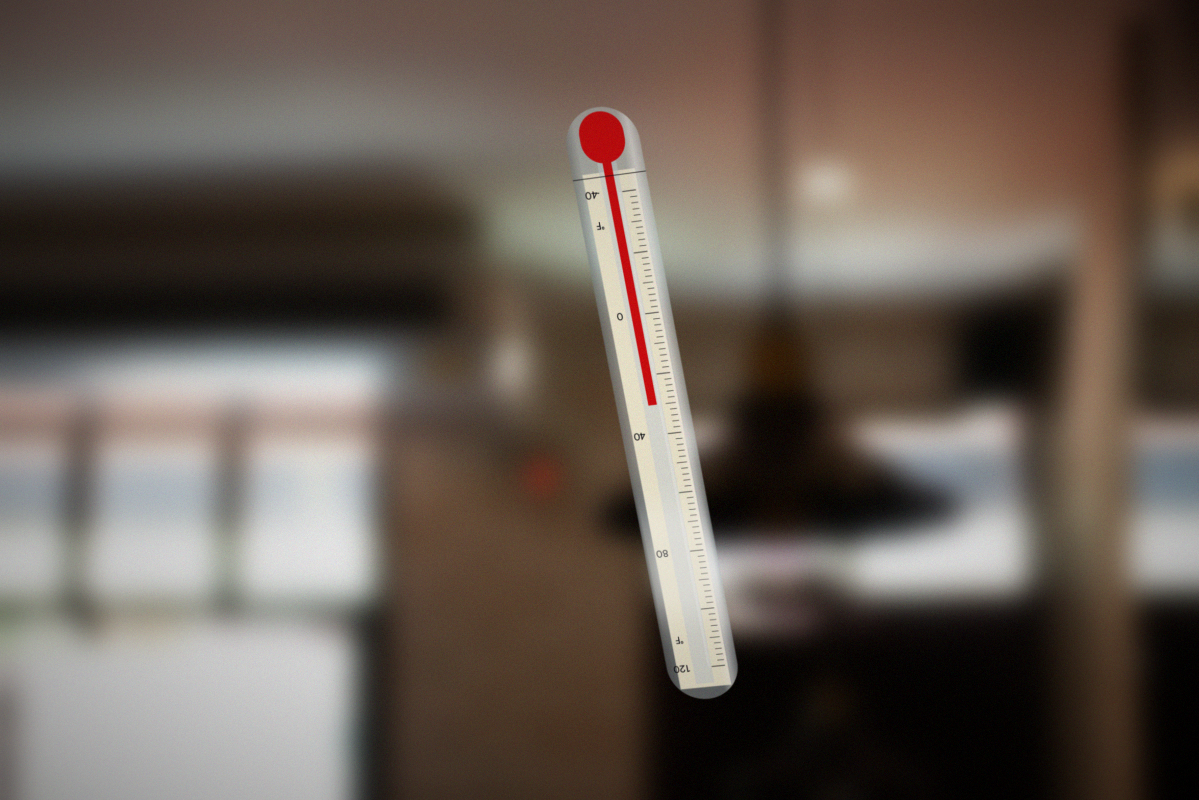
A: 30 °F
